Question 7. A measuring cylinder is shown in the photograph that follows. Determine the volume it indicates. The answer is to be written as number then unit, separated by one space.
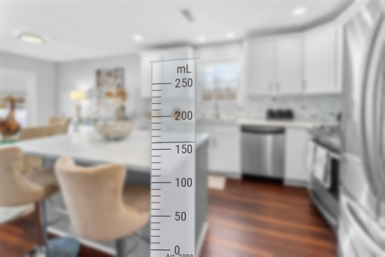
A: 160 mL
